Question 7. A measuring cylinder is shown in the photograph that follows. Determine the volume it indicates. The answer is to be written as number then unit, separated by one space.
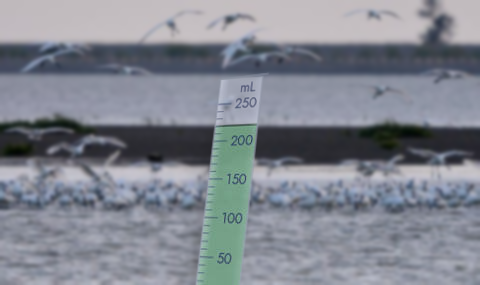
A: 220 mL
